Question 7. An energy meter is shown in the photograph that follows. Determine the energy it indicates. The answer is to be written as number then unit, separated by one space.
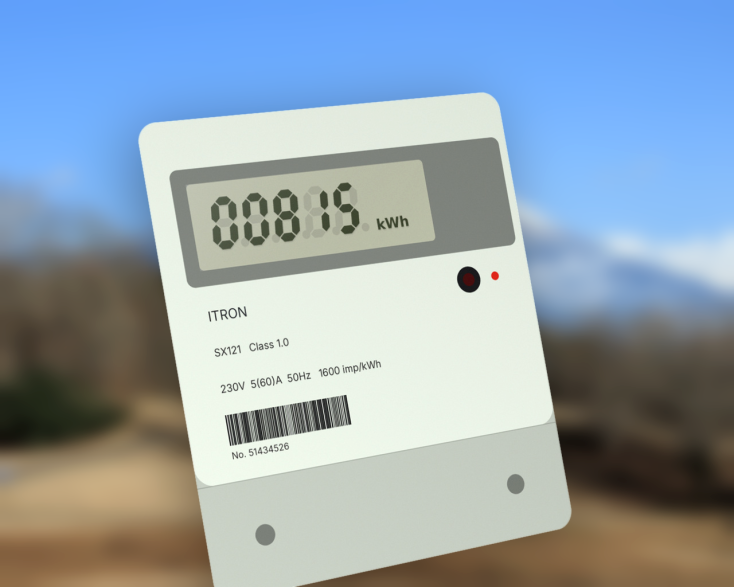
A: 815 kWh
